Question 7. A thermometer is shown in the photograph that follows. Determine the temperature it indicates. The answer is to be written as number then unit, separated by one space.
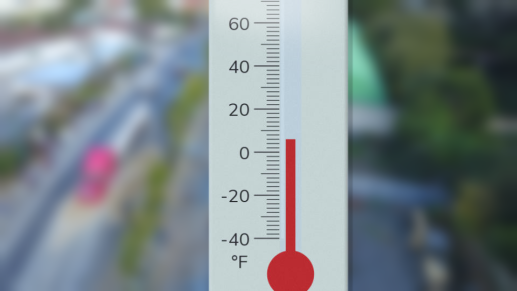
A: 6 °F
